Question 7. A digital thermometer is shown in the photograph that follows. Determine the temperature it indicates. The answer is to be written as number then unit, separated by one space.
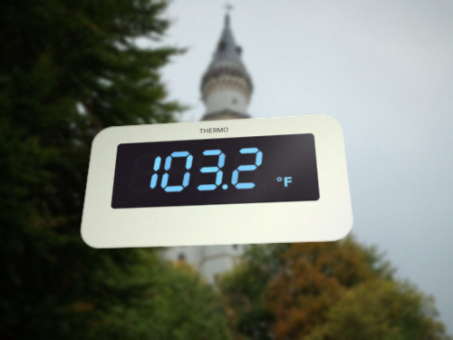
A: 103.2 °F
